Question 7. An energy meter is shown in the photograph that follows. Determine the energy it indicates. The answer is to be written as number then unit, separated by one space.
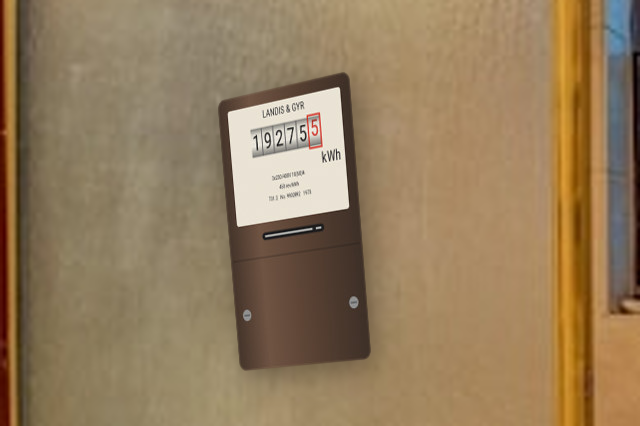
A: 19275.5 kWh
